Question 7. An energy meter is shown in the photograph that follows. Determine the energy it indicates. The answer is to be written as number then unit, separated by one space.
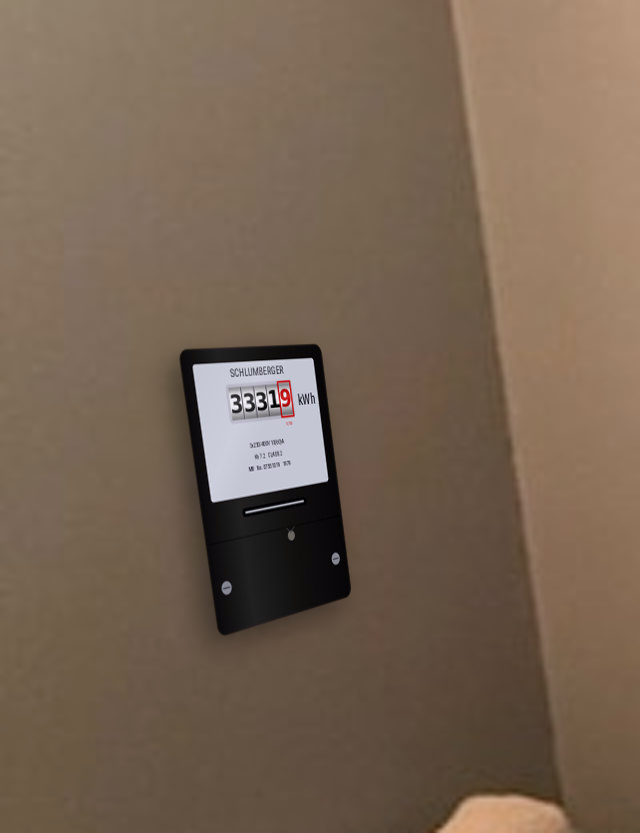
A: 3331.9 kWh
